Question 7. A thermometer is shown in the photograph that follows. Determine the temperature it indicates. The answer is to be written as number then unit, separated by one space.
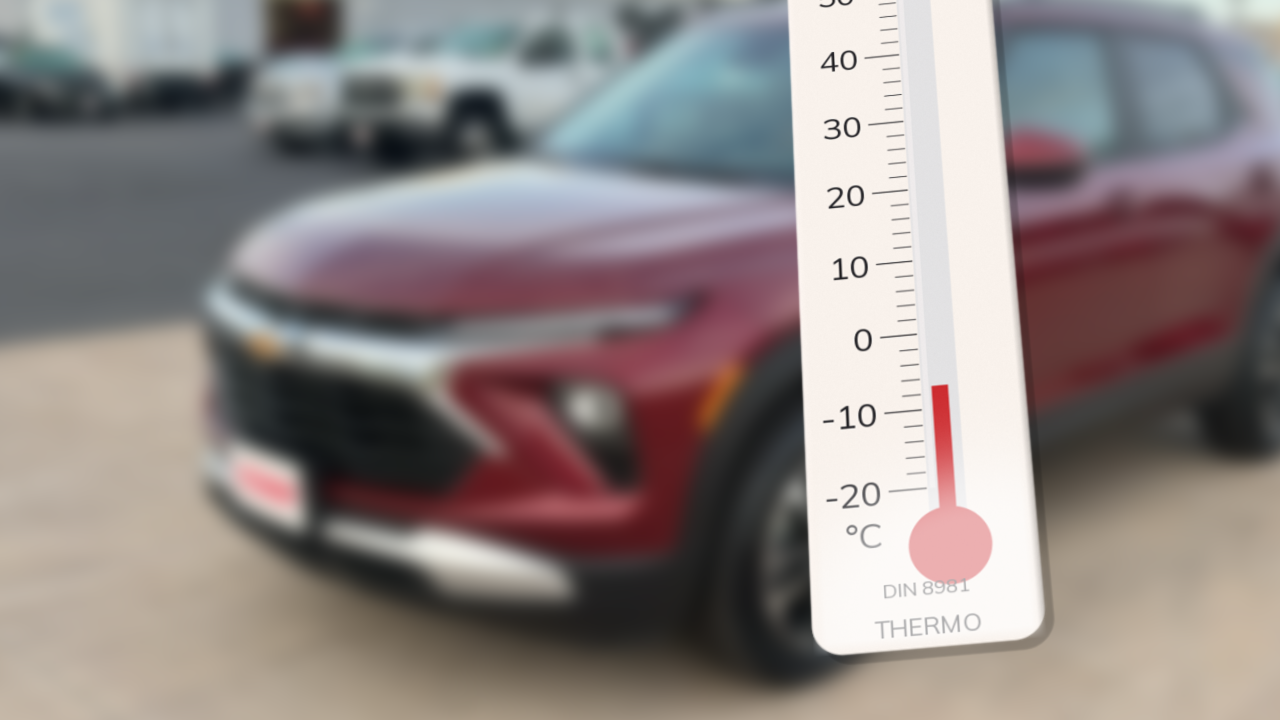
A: -7 °C
